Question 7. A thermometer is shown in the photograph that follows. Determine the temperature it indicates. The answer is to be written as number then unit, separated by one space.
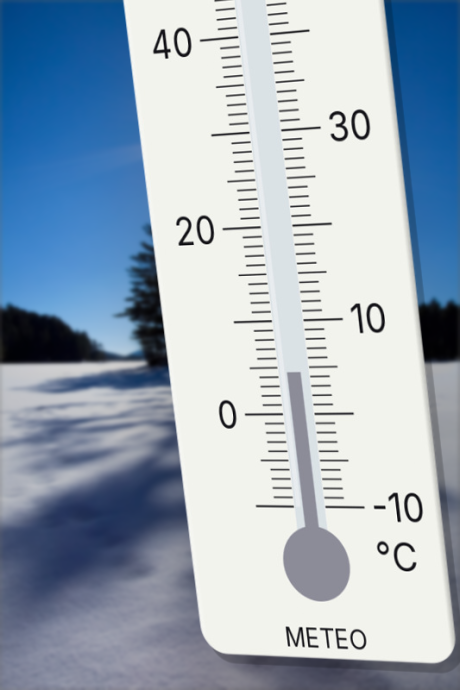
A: 4.5 °C
